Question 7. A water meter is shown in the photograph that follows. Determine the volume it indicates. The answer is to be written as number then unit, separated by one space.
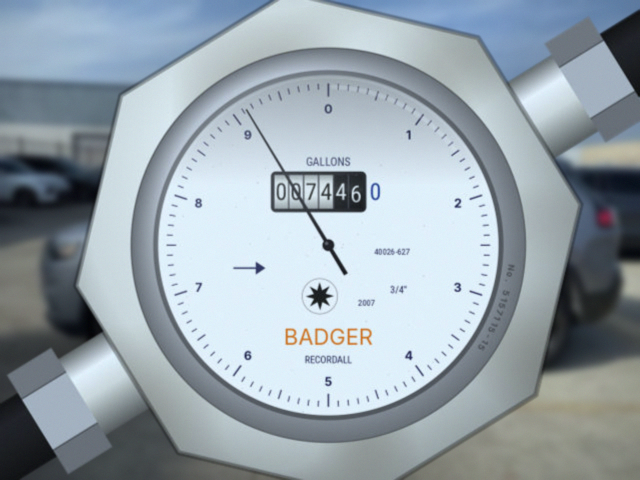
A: 74459.1 gal
